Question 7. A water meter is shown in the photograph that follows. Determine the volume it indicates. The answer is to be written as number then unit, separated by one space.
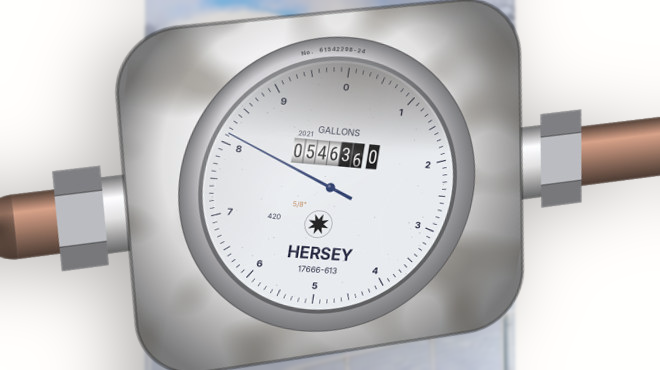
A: 546358.1 gal
